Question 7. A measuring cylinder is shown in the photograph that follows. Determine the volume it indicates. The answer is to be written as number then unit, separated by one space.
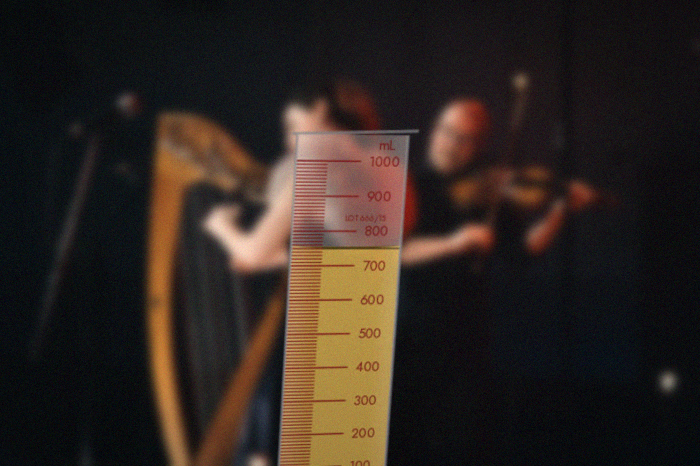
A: 750 mL
